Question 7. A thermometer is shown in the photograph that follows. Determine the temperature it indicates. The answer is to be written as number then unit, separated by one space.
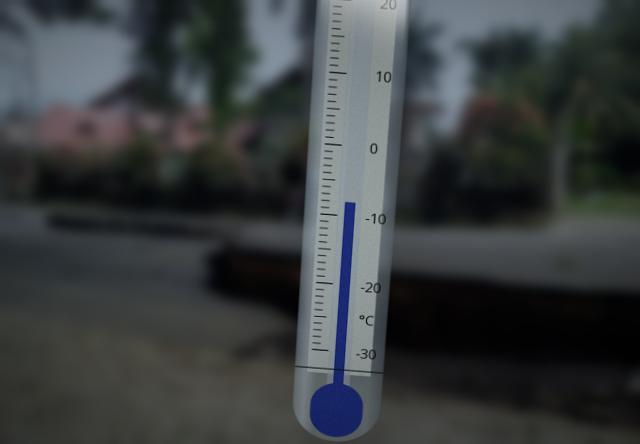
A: -8 °C
